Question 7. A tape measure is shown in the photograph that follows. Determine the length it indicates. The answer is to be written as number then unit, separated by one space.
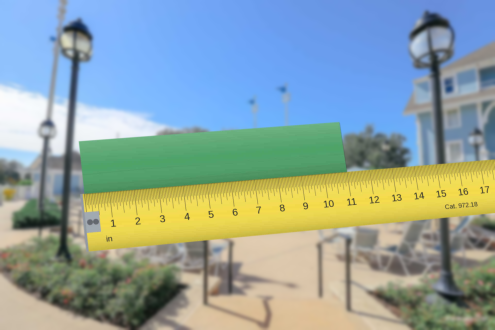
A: 11 in
